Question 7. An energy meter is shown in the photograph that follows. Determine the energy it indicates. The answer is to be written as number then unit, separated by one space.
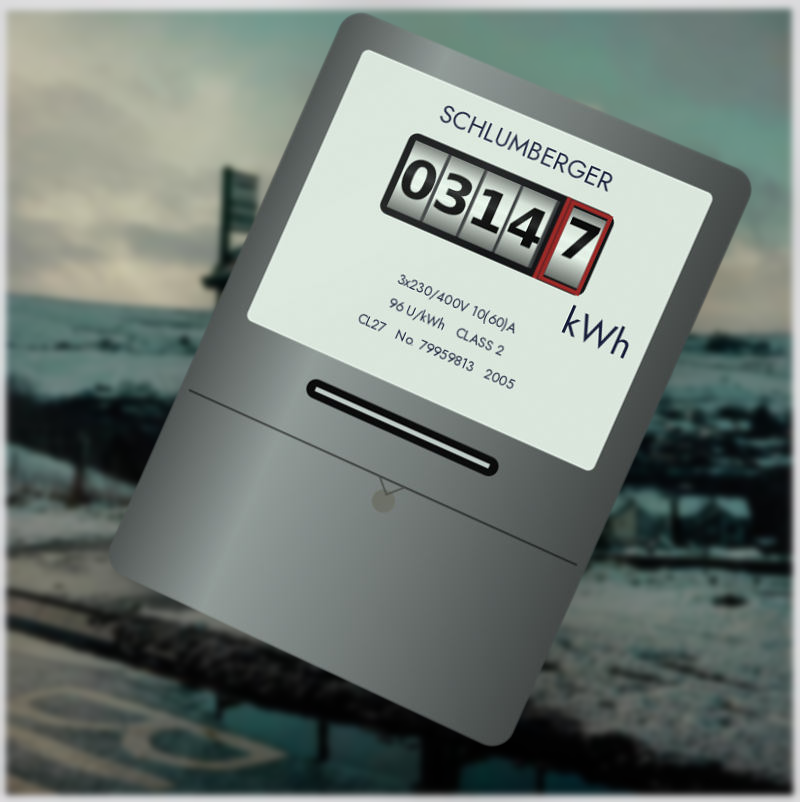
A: 314.7 kWh
